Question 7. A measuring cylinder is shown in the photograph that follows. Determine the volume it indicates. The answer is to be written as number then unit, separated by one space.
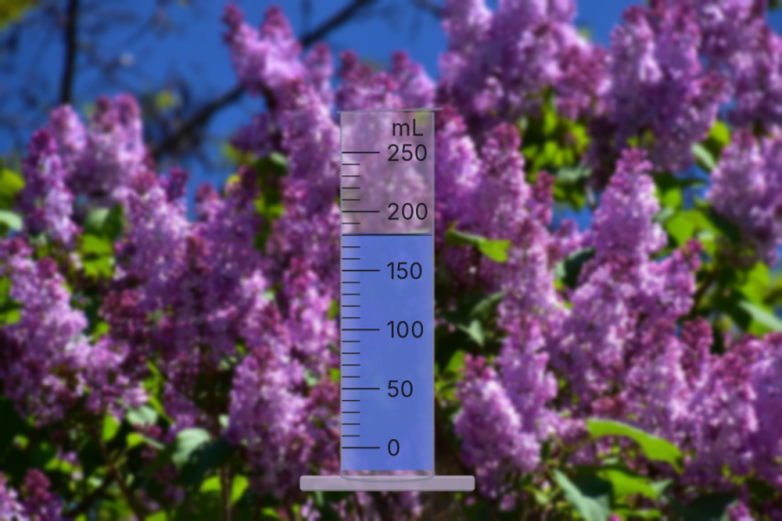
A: 180 mL
